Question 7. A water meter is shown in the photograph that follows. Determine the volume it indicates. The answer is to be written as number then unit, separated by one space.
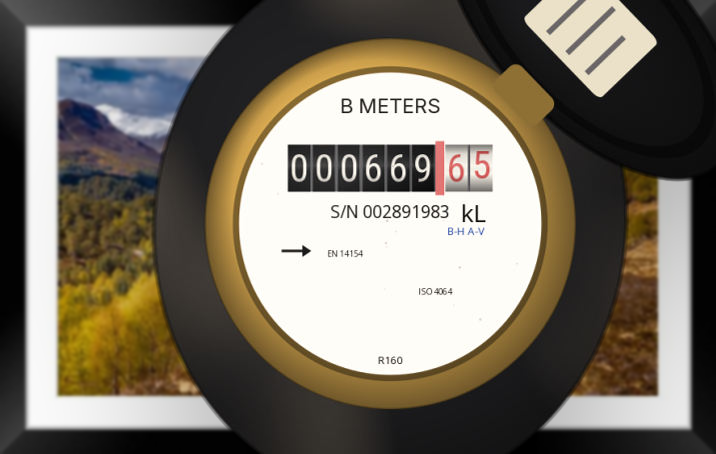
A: 669.65 kL
